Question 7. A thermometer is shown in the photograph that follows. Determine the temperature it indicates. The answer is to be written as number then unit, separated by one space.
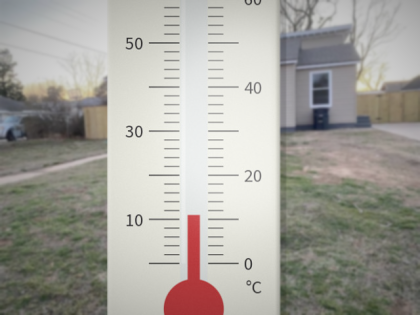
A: 11 °C
